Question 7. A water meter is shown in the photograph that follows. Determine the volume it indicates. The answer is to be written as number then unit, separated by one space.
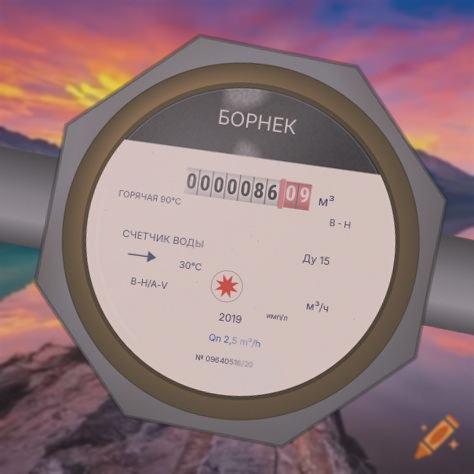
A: 86.09 m³
